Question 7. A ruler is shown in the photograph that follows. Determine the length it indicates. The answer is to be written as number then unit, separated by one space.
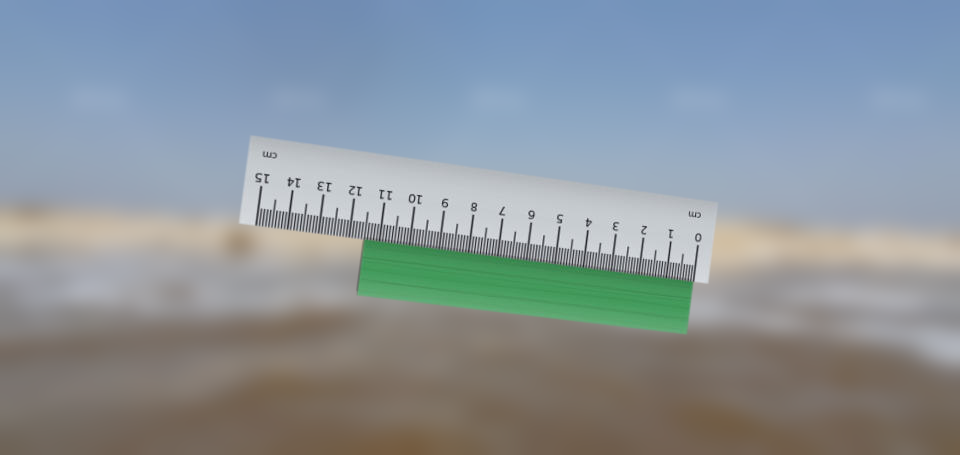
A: 11.5 cm
